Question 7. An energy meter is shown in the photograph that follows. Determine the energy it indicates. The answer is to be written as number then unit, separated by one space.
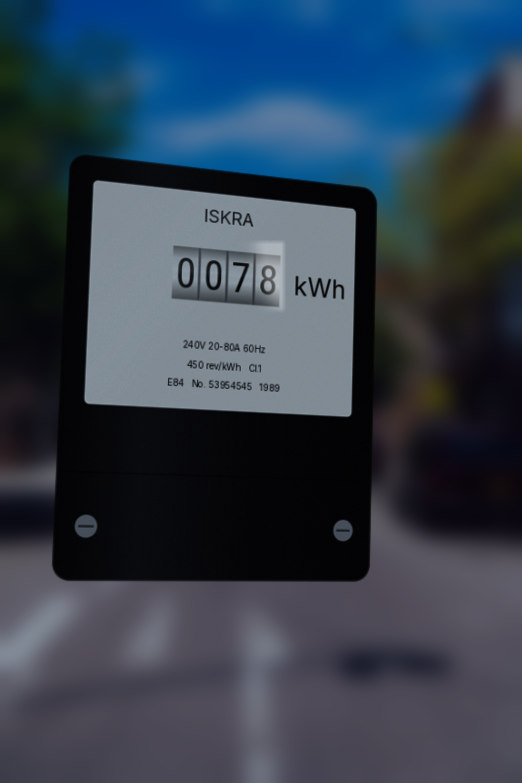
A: 78 kWh
